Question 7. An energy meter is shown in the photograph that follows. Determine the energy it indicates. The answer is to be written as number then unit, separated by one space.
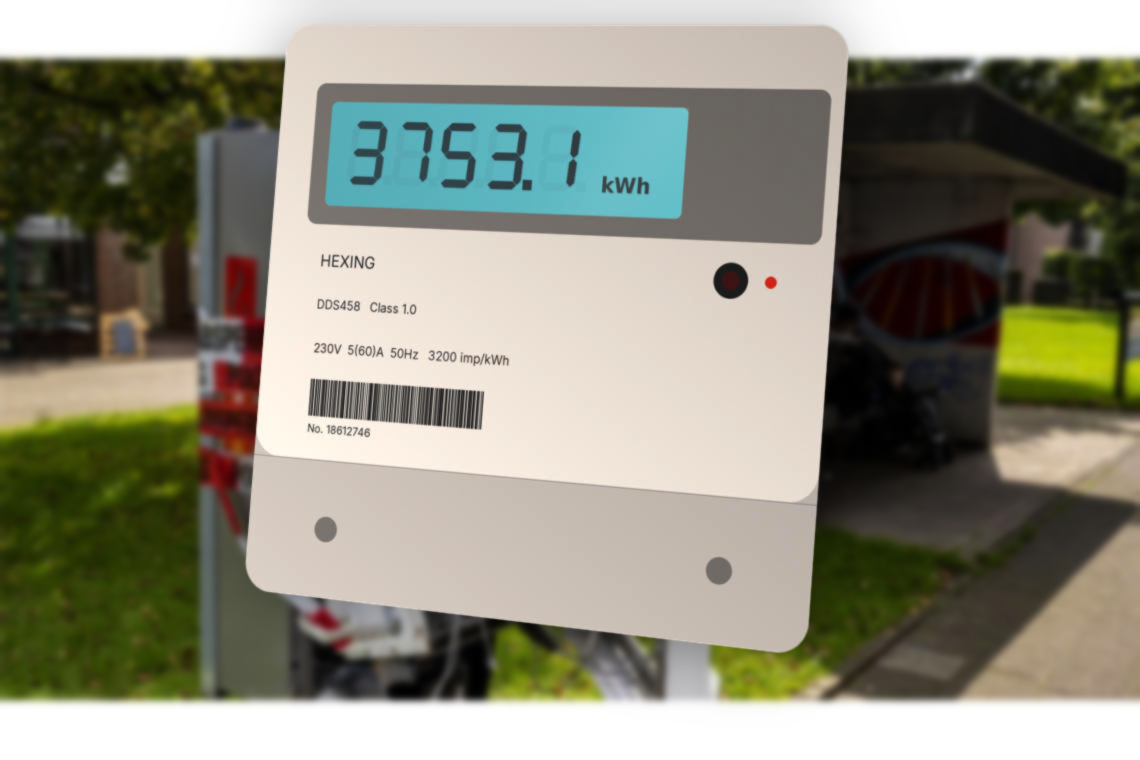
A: 3753.1 kWh
